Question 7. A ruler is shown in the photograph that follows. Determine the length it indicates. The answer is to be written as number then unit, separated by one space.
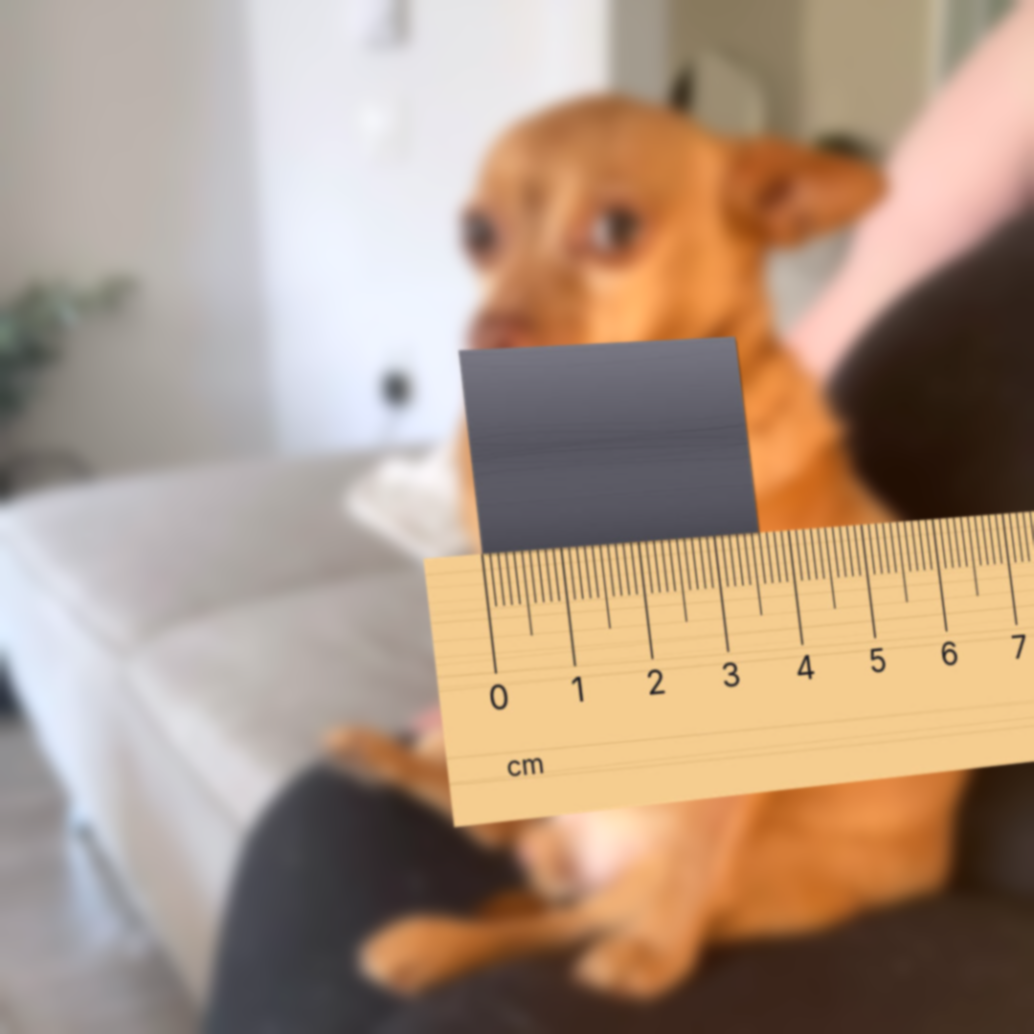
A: 3.6 cm
